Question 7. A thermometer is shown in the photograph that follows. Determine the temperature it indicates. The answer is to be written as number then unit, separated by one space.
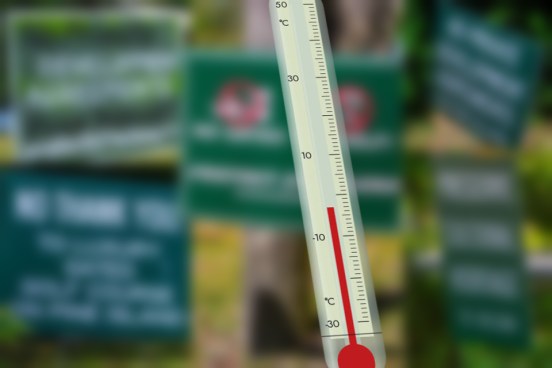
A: -3 °C
